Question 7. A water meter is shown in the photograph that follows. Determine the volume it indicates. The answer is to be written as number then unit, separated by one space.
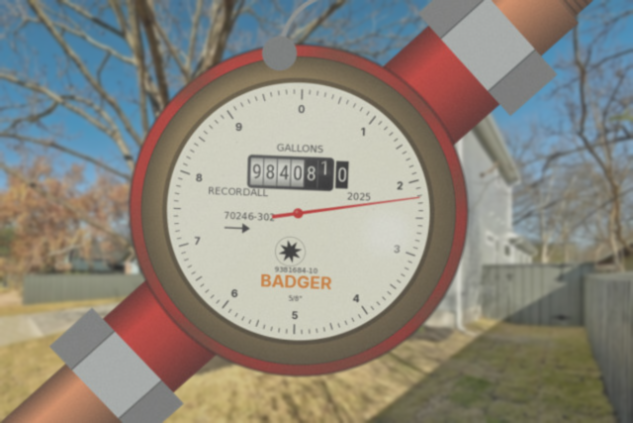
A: 9840812.2 gal
